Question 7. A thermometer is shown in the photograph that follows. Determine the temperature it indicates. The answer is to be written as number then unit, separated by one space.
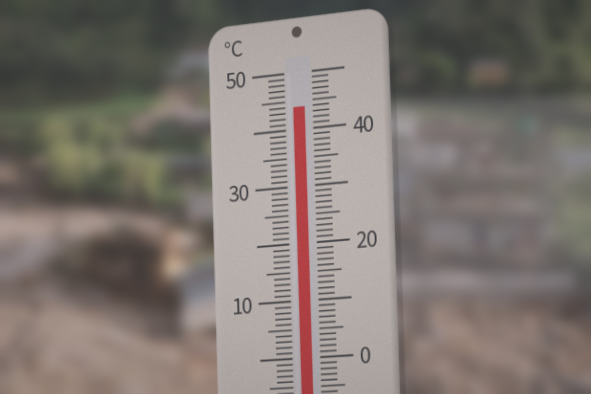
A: 44 °C
